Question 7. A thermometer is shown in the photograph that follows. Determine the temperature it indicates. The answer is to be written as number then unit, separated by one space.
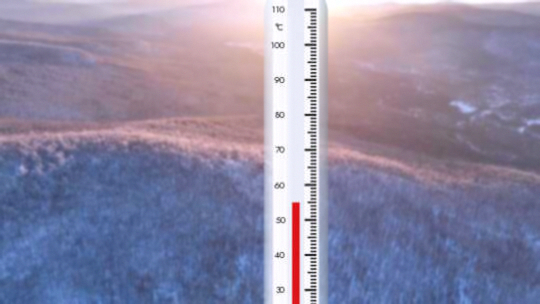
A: 55 °C
